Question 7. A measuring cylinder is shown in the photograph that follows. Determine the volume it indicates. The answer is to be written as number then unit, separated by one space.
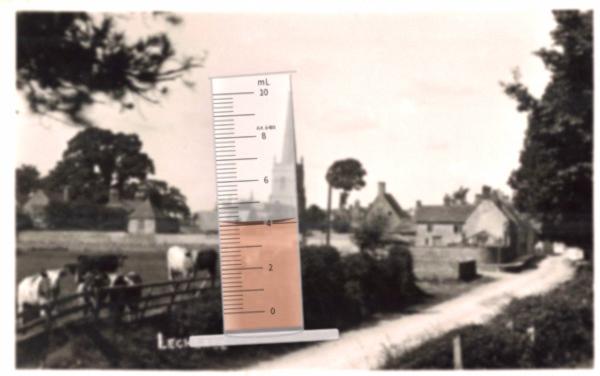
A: 4 mL
